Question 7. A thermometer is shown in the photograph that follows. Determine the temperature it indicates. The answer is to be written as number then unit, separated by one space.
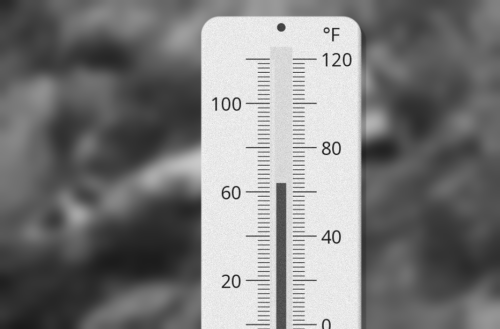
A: 64 °F
